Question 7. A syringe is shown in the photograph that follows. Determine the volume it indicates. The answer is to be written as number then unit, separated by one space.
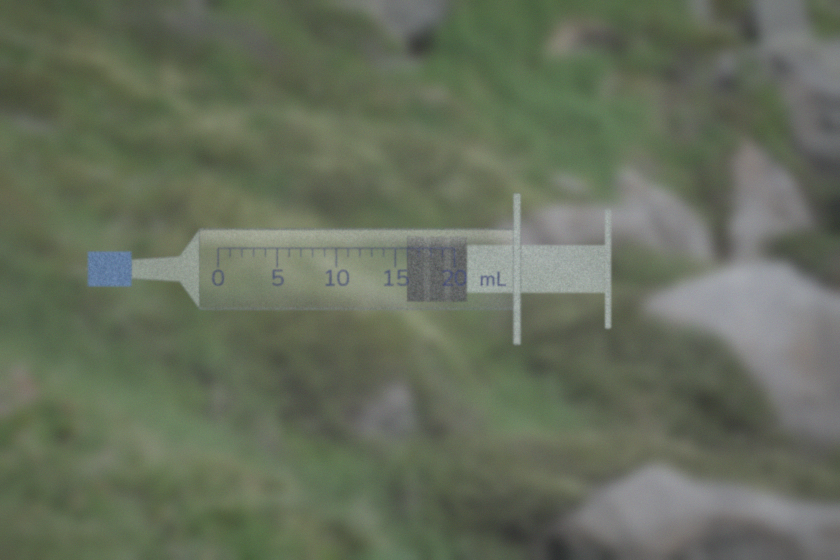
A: 16 mL
